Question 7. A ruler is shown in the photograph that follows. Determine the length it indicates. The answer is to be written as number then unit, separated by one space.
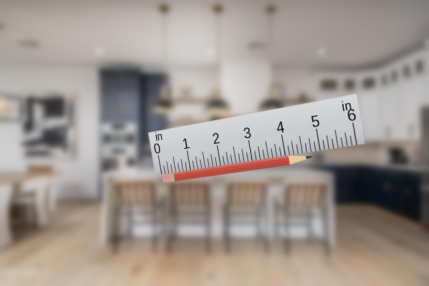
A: 4.75 in
